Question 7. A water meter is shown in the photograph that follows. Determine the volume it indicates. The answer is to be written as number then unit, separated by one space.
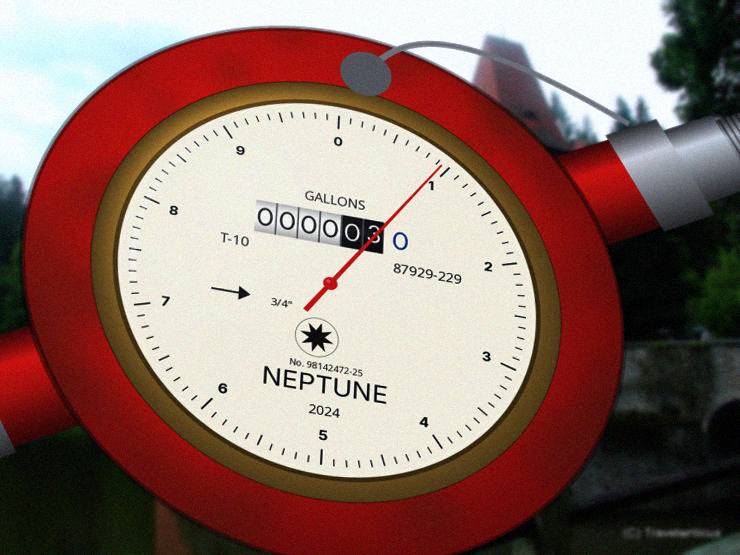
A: 30.9 gal
